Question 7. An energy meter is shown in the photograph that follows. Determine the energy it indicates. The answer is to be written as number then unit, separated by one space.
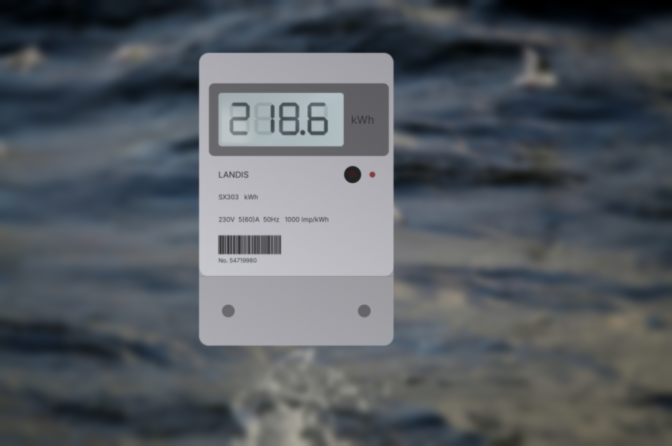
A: 218.6 kWh
